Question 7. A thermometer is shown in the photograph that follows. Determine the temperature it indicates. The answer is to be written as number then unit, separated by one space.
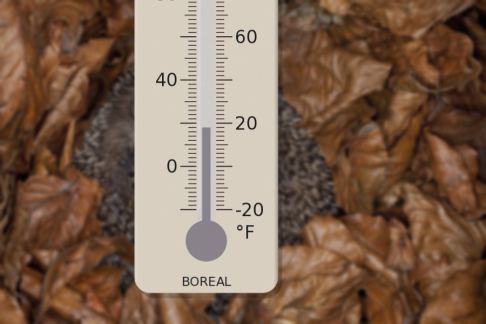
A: 18 °F
